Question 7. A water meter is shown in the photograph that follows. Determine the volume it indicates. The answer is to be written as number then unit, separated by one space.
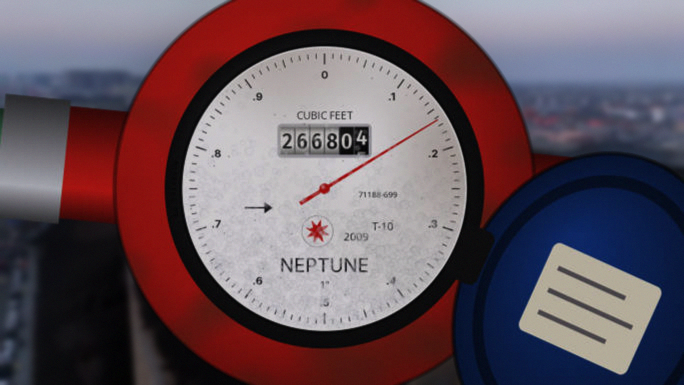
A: 266804.16 ft³
